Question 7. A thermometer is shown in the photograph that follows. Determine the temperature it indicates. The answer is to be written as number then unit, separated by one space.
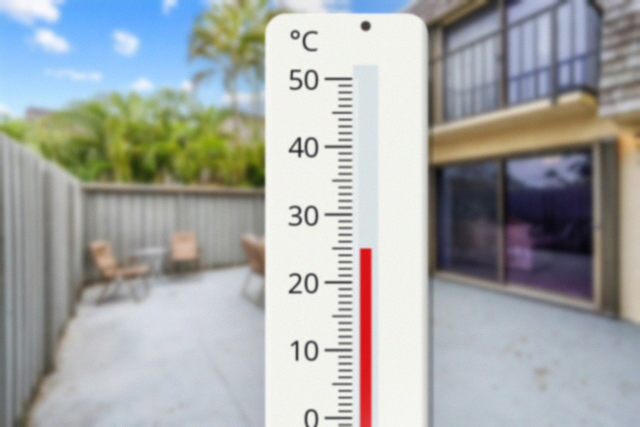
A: 25 °C
